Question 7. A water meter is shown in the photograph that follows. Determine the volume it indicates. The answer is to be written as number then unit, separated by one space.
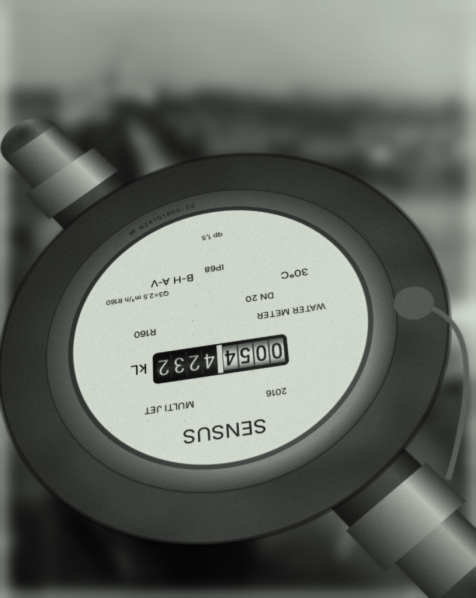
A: 54.4232 kL
